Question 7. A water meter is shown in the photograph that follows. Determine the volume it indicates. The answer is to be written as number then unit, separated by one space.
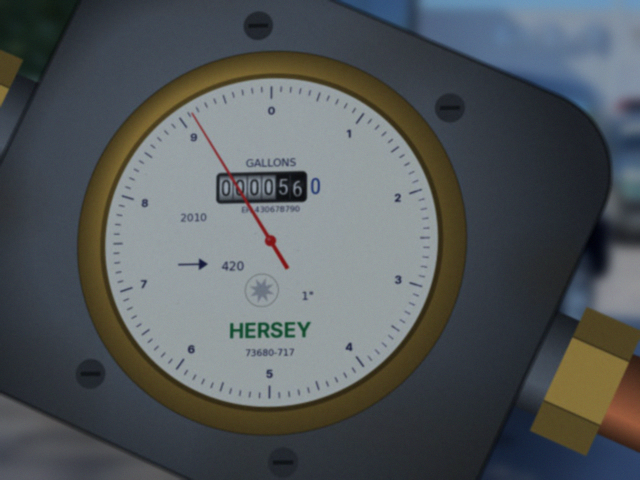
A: 559.1 gal
